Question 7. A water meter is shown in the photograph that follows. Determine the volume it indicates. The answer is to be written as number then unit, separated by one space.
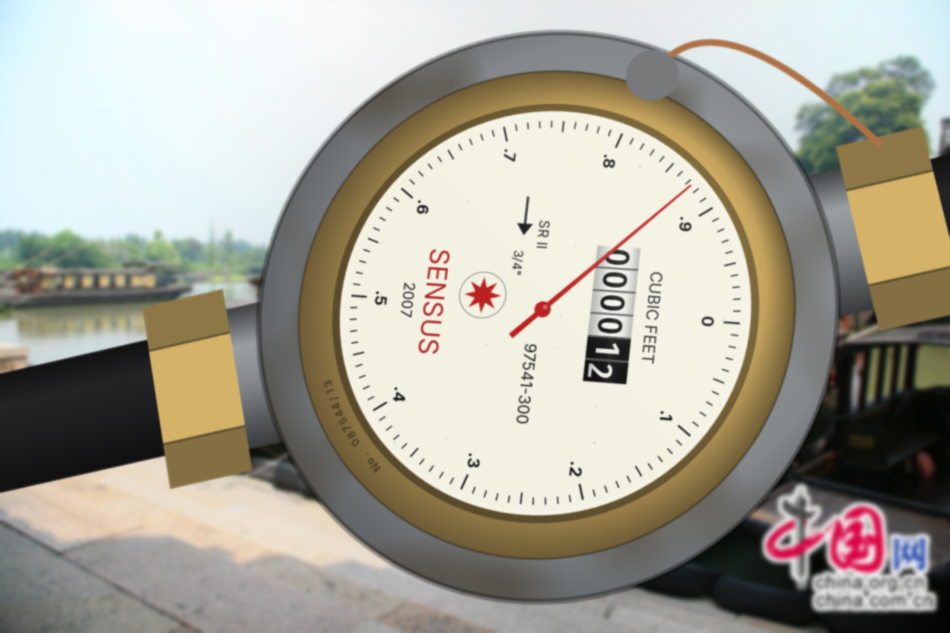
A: 11.87 ft³
